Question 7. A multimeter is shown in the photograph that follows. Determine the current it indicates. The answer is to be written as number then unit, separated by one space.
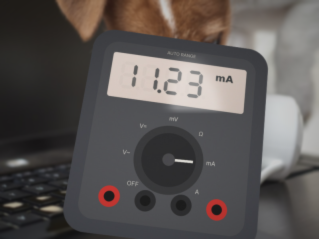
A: 11.23 mA
